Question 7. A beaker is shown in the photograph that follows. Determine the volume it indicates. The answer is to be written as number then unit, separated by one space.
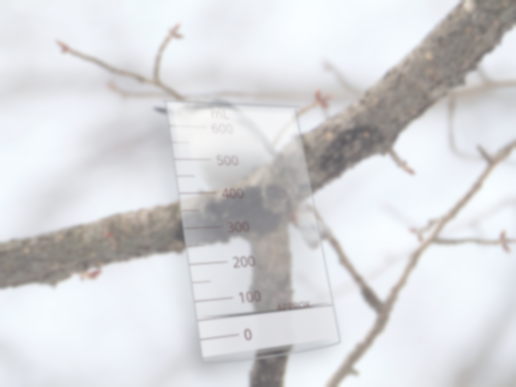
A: 50 mL
